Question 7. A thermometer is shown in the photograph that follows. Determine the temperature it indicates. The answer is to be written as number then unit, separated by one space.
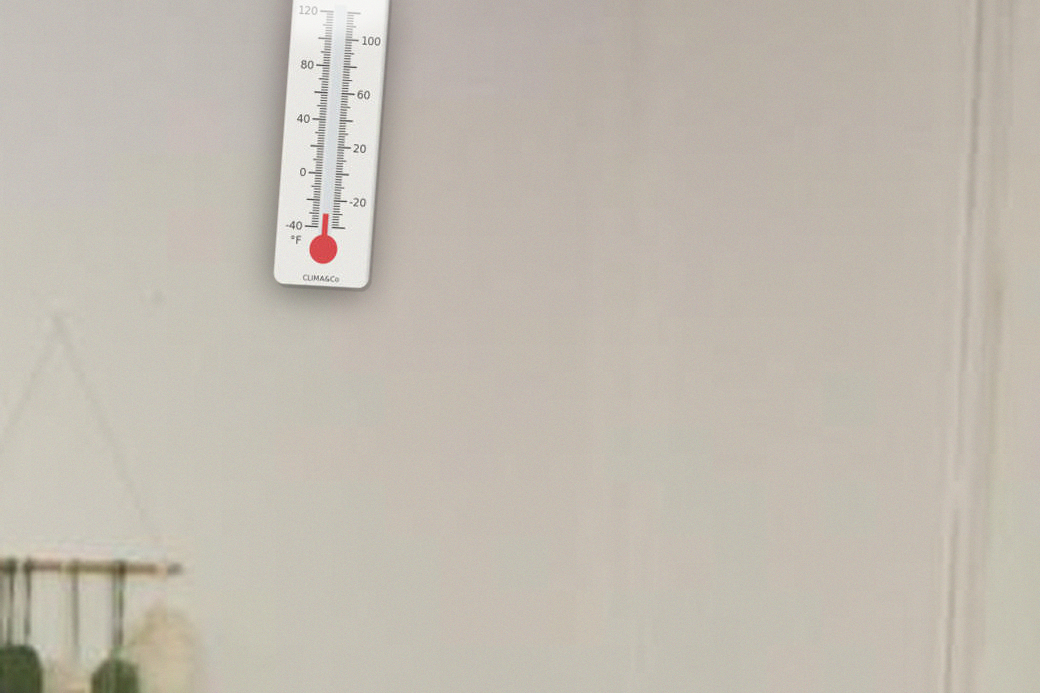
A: -30 °F
